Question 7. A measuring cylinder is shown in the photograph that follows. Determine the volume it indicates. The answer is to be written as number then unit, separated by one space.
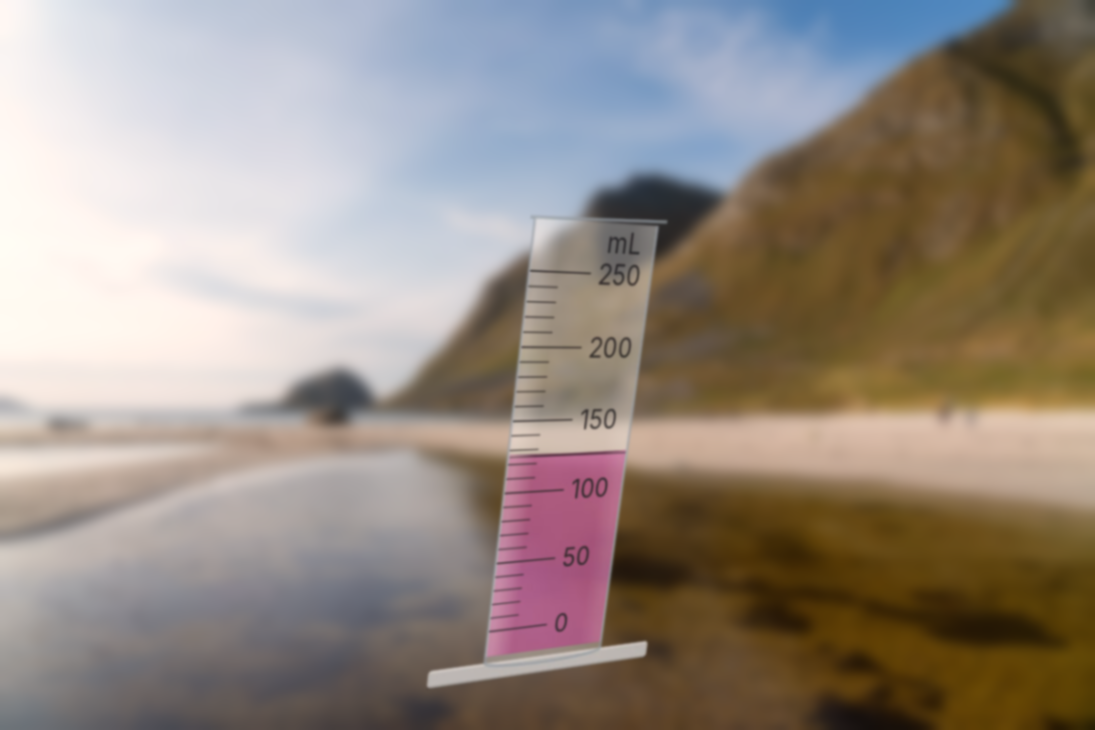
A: 125 mL
